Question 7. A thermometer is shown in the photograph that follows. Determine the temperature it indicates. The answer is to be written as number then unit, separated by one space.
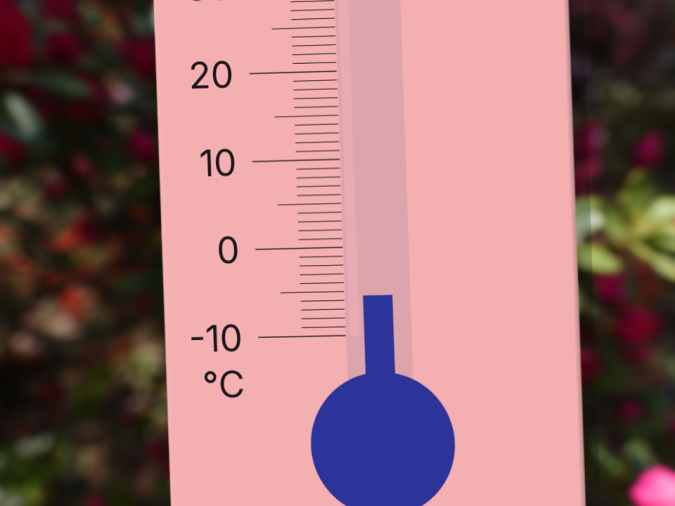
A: -5.5 °C
